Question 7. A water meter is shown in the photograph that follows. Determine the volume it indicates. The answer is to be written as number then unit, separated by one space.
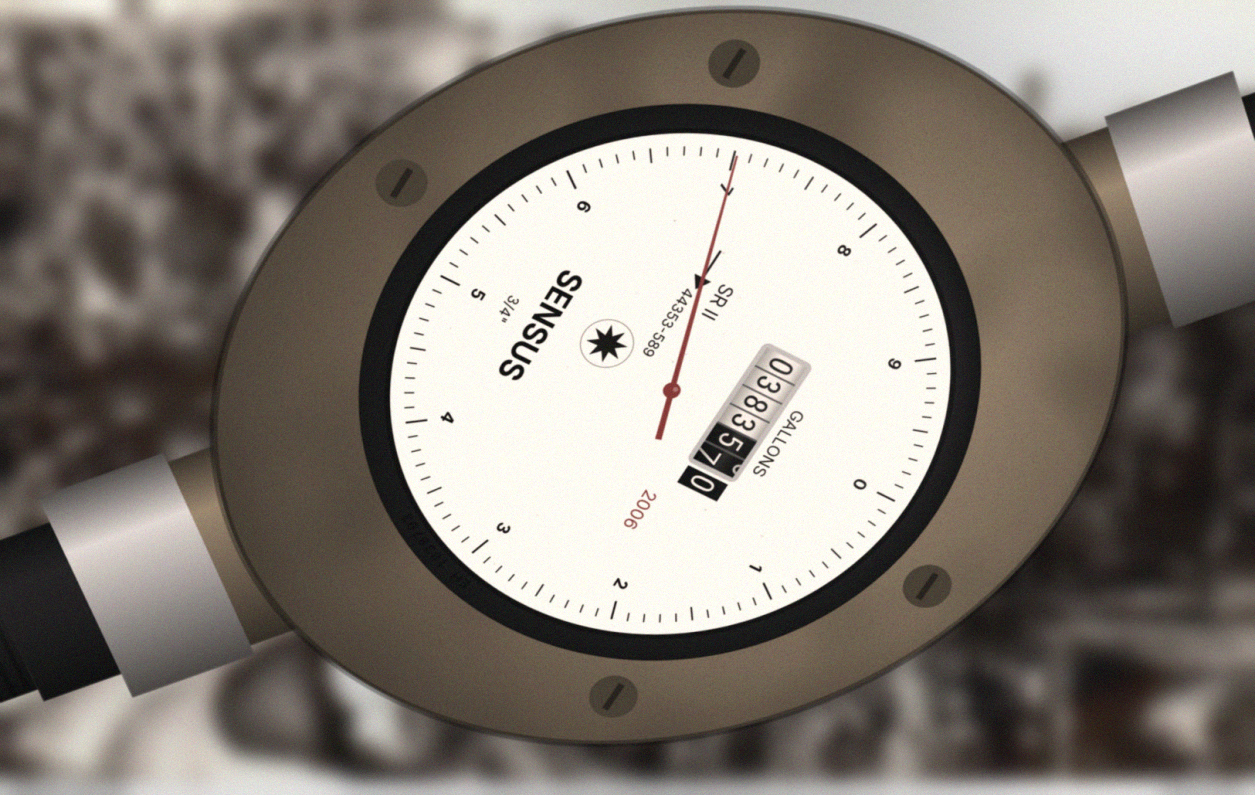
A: 383567.0 gal
